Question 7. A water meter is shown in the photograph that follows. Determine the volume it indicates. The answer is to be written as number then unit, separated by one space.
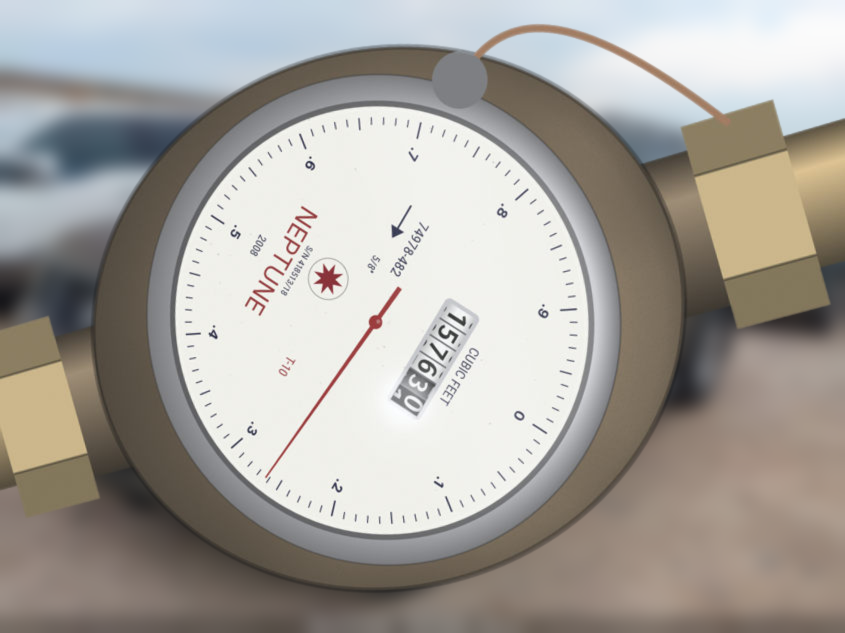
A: 157630.26 ft³
